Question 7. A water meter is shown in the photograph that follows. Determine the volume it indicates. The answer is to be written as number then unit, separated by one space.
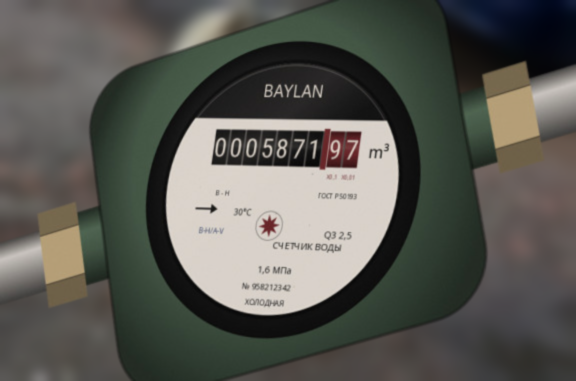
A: 5871.97 m³
